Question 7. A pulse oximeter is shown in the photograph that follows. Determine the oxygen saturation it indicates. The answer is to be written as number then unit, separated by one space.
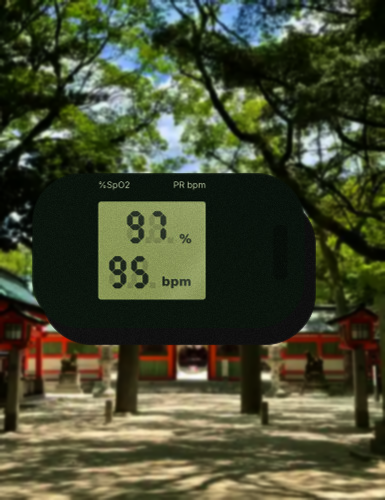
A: 97 %
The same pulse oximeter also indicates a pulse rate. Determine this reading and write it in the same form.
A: 95 bpm
